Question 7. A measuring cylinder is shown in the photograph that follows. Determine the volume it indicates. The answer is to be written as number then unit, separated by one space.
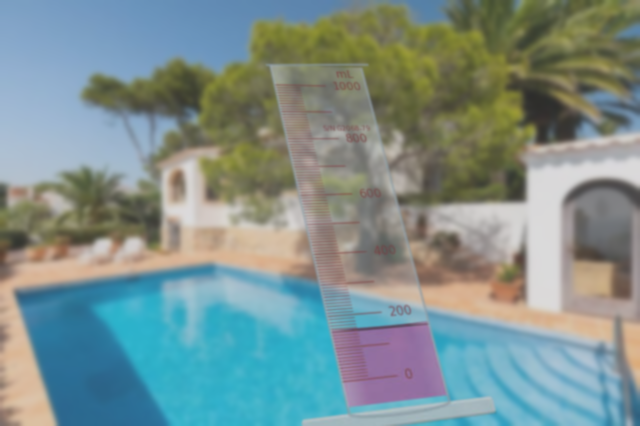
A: 150 mL
